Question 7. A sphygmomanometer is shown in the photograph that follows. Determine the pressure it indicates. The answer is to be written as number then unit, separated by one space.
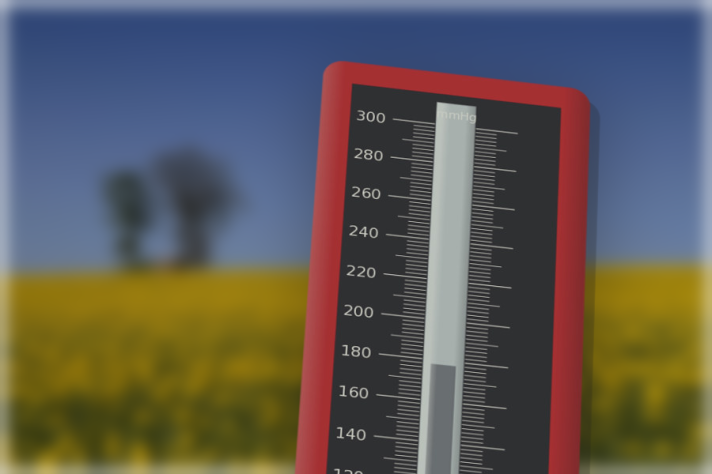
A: 178 mmHg
